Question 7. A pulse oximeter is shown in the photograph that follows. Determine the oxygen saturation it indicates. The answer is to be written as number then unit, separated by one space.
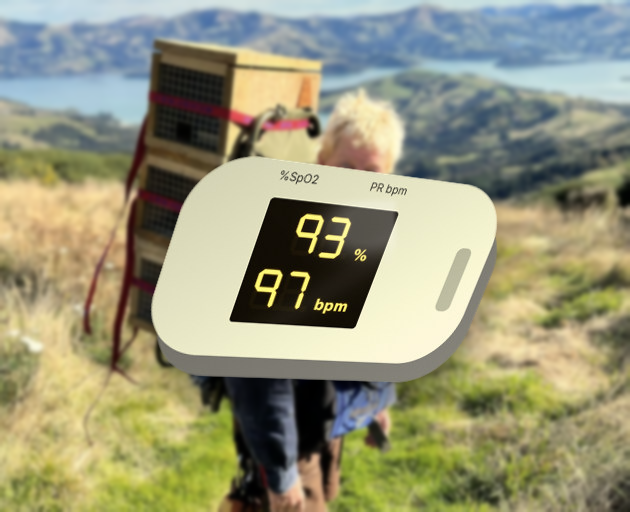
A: 93 %
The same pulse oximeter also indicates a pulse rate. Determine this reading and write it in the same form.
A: 97 bpm
